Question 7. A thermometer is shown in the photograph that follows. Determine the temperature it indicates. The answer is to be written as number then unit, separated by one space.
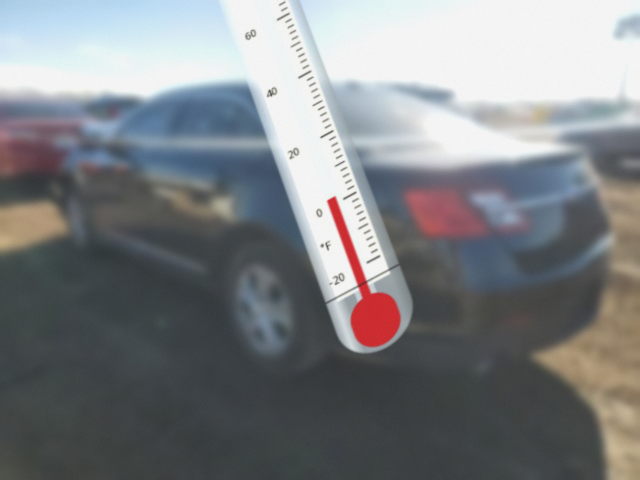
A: 2 °F
